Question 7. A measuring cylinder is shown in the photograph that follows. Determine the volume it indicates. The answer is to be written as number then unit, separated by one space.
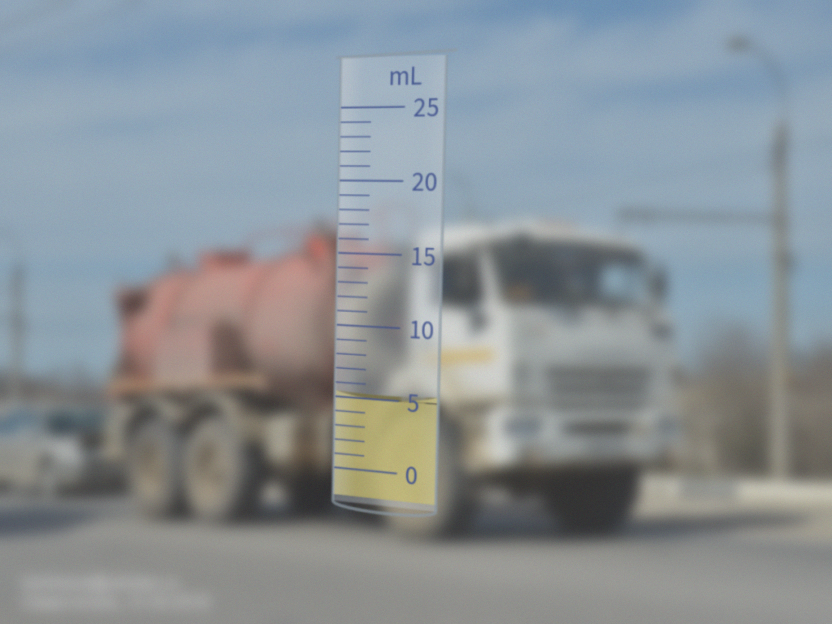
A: 5 mL
